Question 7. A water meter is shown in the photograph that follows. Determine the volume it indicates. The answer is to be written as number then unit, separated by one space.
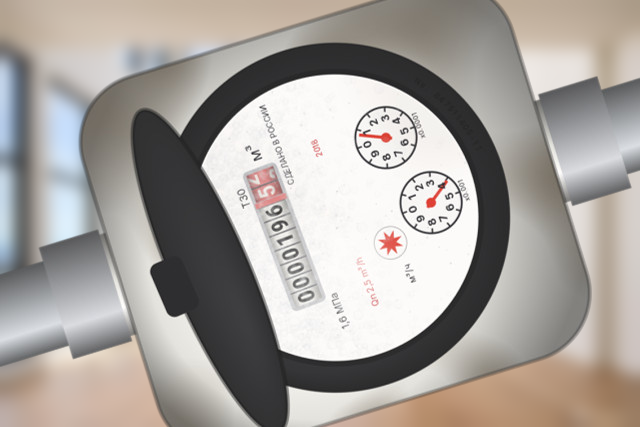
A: 196.5240 m³
